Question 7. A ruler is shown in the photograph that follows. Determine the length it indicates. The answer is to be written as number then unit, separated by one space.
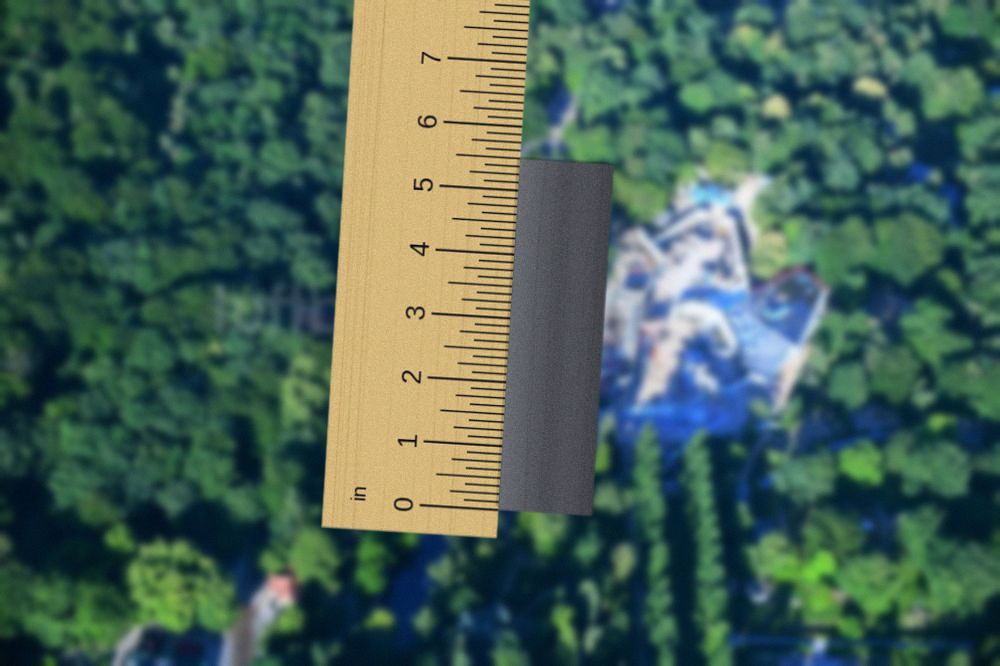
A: 5.5 in
